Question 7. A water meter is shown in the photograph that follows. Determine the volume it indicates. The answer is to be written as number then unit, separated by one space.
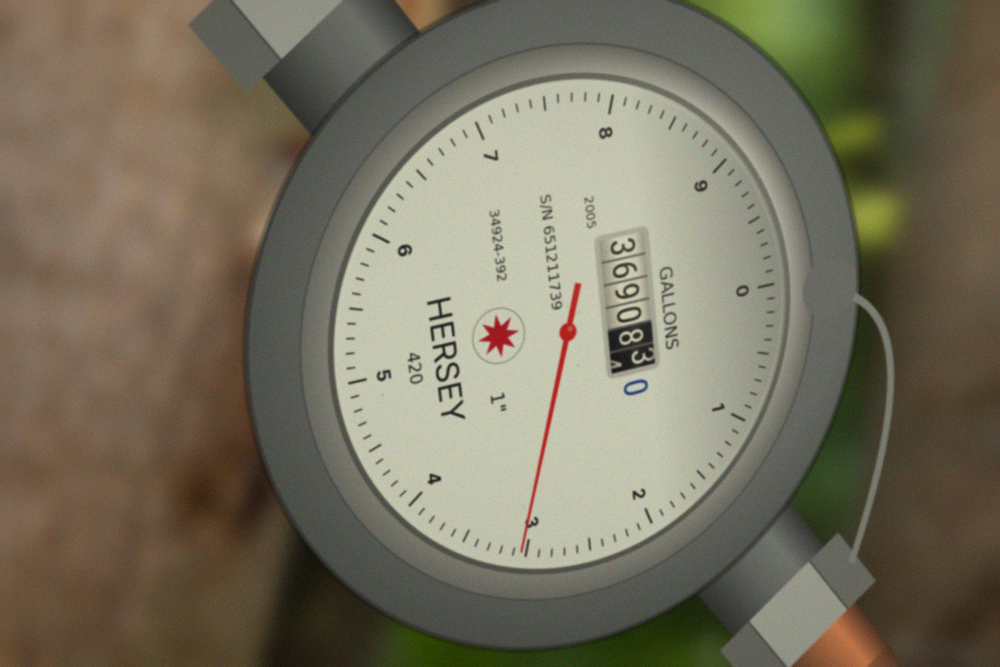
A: 3690833.0 gal
